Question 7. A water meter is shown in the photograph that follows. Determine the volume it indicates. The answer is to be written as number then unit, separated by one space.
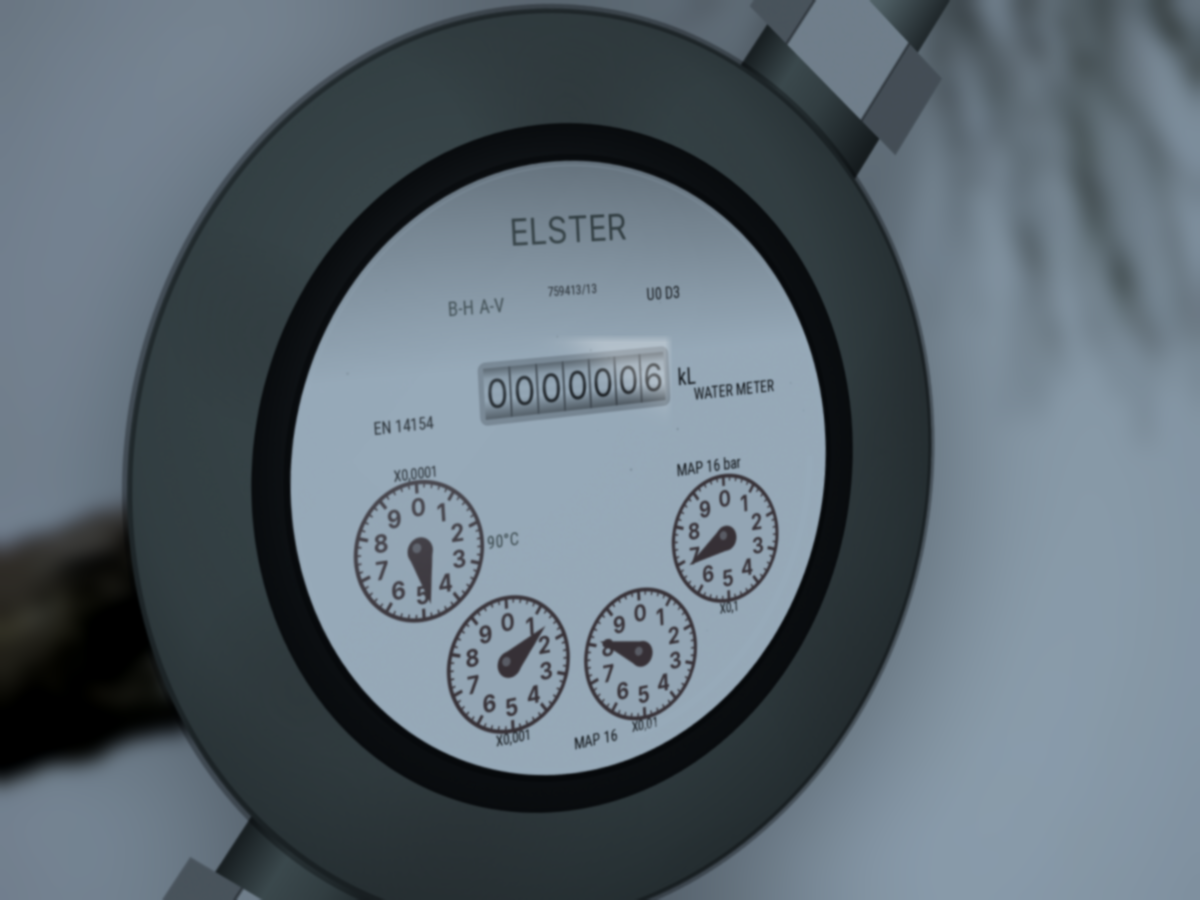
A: 6.6814 kL
